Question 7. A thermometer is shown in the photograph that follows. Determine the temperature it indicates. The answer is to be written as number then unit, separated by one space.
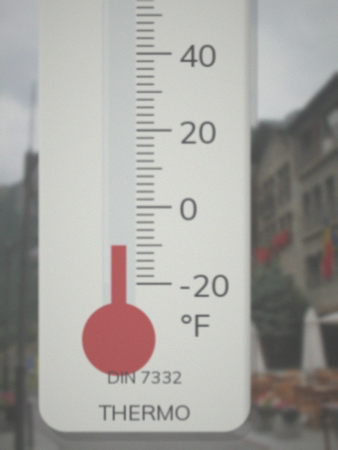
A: -10 °F
